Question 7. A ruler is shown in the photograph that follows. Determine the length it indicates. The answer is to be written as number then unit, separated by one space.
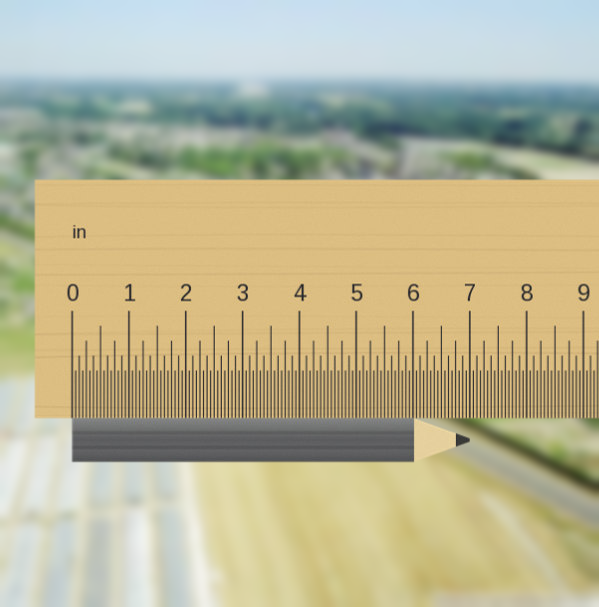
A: 7 in
